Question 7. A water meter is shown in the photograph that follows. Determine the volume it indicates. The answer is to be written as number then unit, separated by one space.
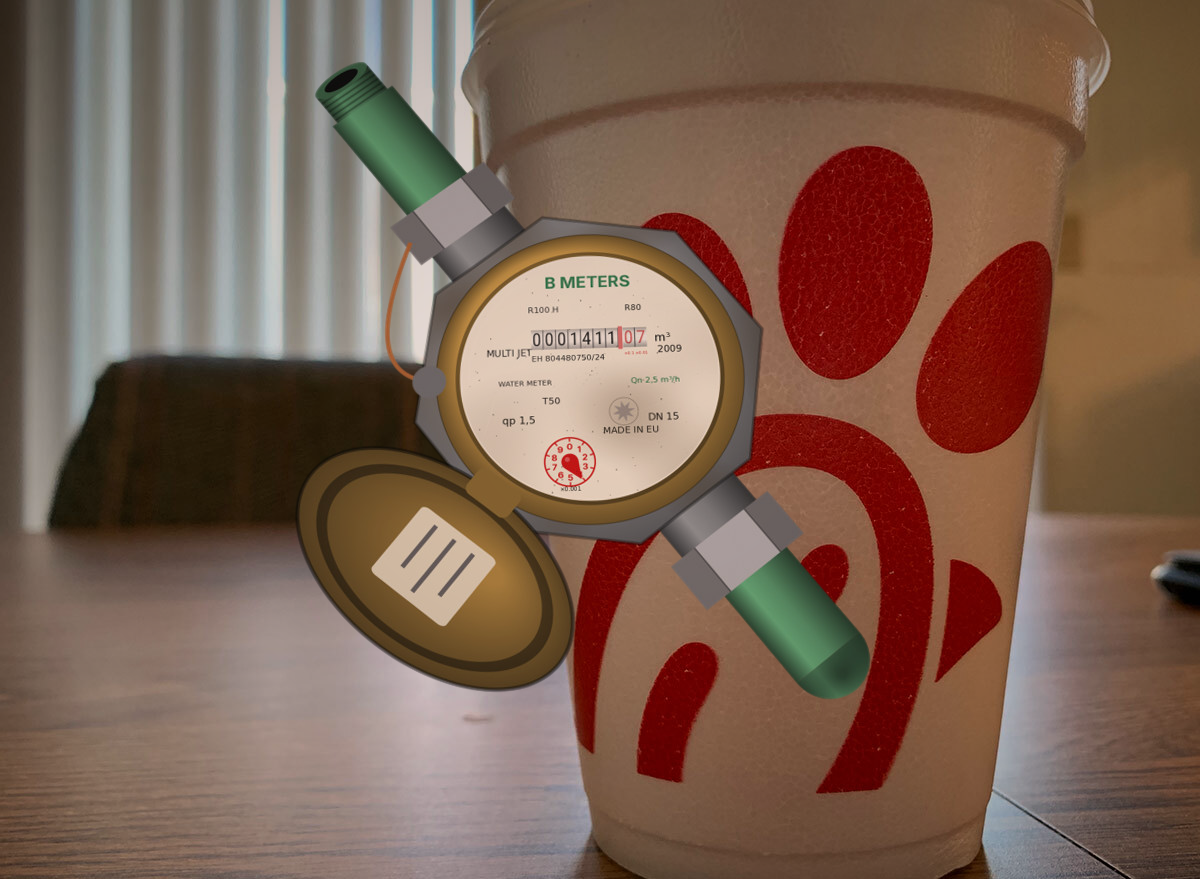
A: 1411.074 m³
